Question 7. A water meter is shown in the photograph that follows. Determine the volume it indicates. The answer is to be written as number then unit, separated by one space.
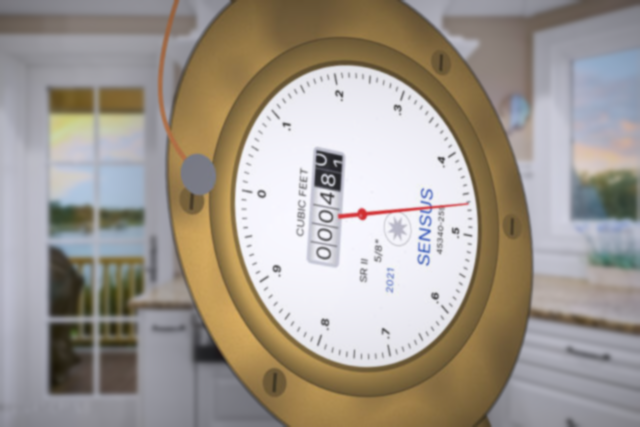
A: 480.46 ft³
